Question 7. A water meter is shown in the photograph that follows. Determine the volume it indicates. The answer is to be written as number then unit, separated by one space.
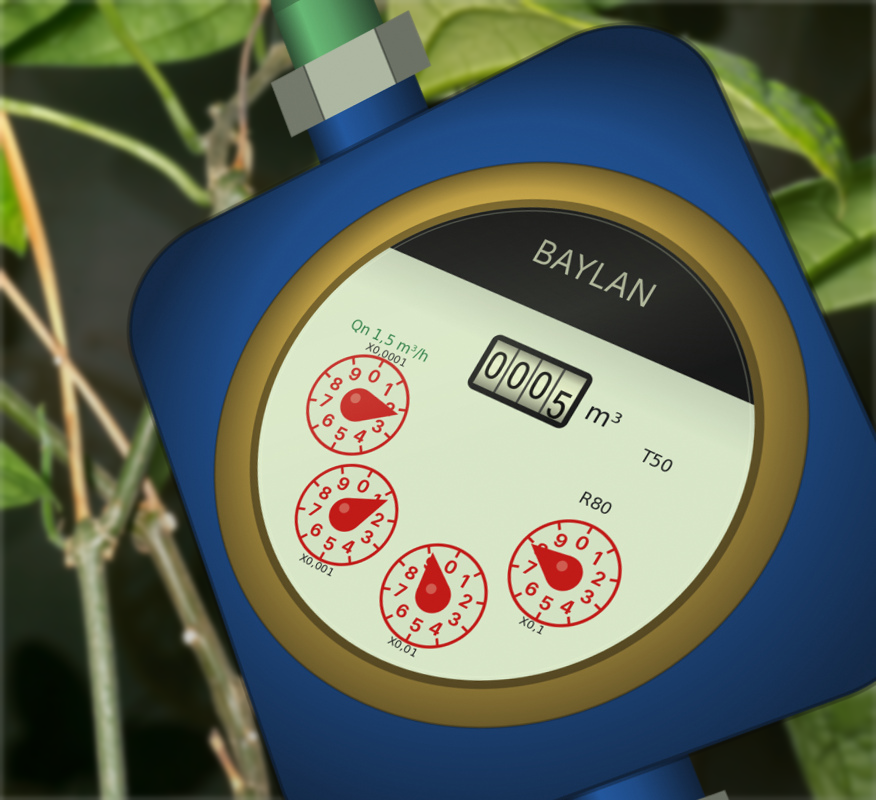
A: 4.7912 m³
